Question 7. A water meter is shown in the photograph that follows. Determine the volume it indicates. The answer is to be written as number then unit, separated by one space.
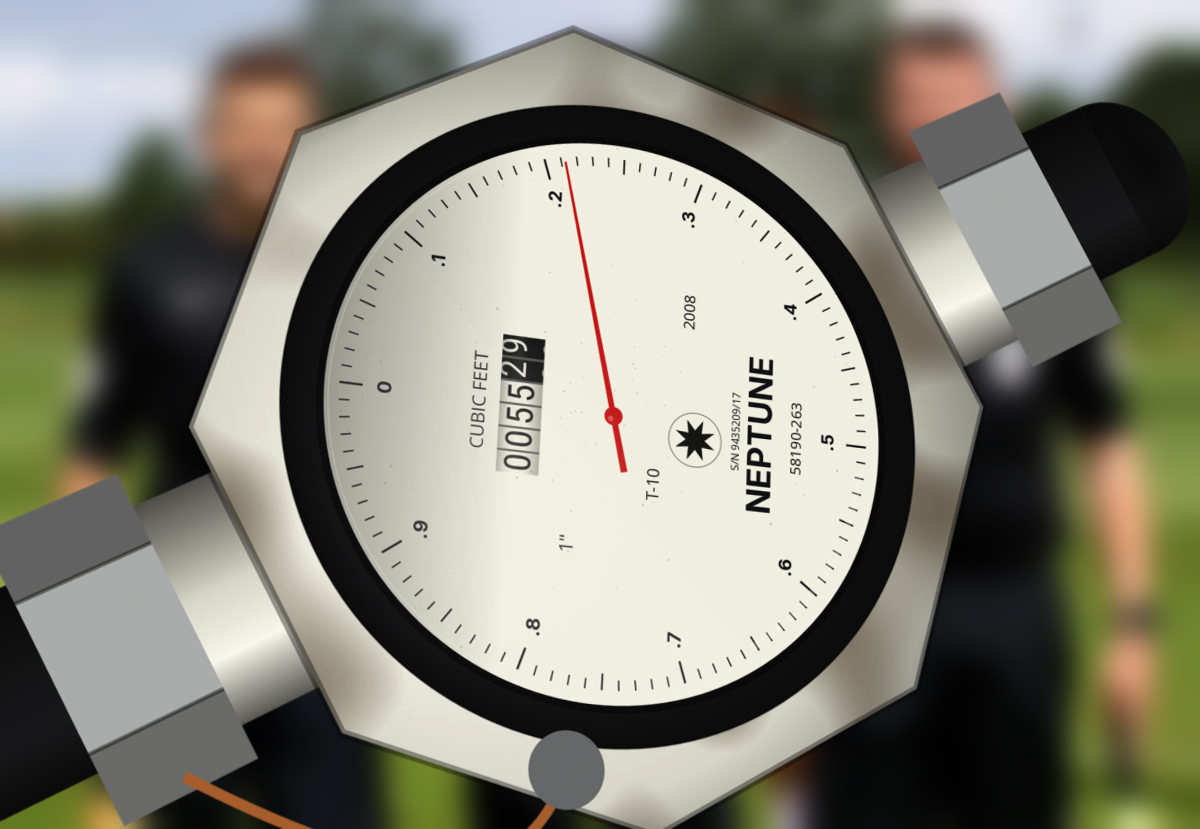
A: 5529.21 ft³
